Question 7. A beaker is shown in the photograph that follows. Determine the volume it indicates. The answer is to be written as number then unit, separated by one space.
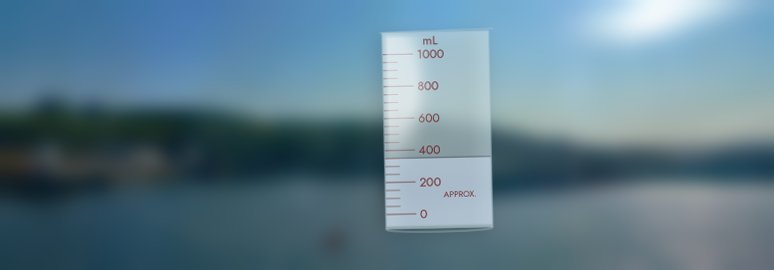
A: 350 mL
